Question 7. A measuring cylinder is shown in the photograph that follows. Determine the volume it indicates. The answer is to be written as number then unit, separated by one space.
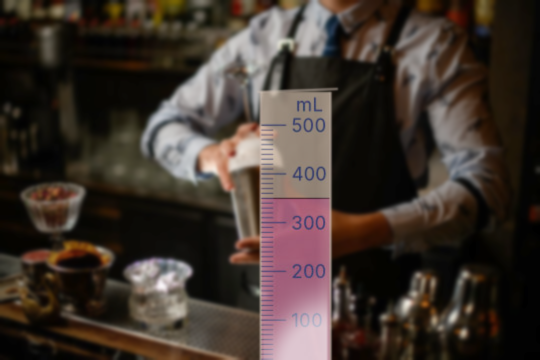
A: 350 mL
